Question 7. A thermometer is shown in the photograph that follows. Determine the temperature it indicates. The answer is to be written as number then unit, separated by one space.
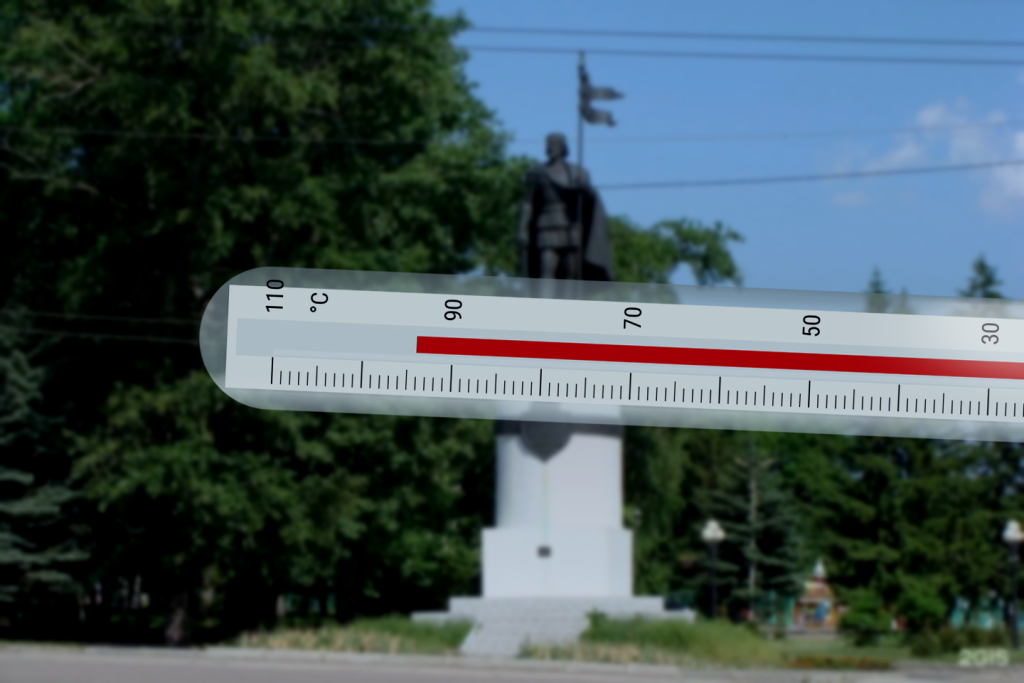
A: 94 °C
